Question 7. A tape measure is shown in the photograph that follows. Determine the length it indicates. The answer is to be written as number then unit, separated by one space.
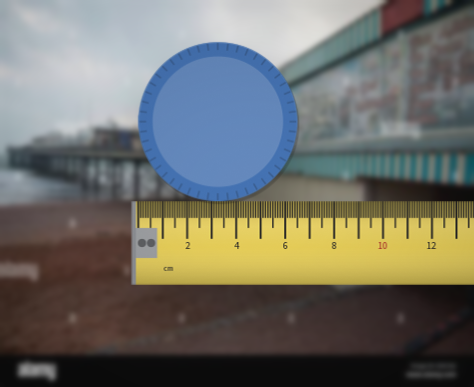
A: 6.5 cm
